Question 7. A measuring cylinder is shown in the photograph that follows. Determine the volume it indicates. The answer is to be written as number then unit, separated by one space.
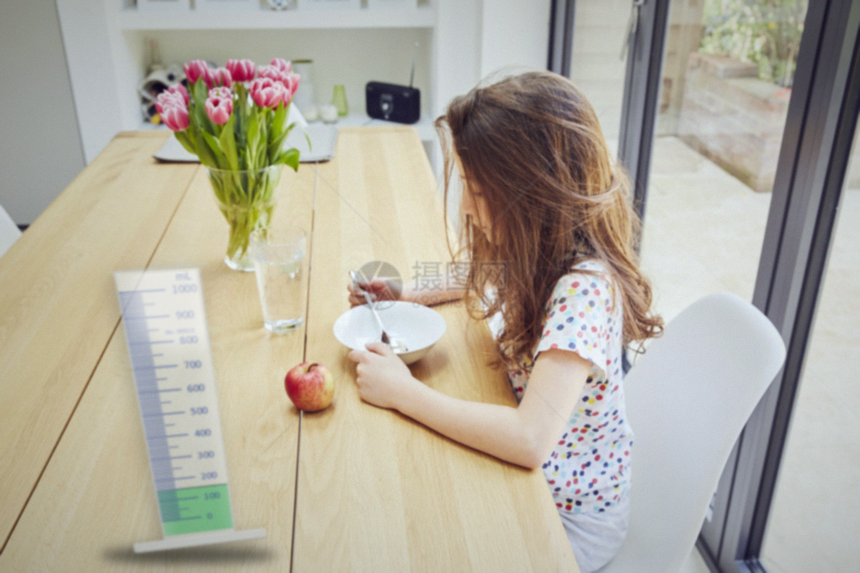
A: 150 mL
